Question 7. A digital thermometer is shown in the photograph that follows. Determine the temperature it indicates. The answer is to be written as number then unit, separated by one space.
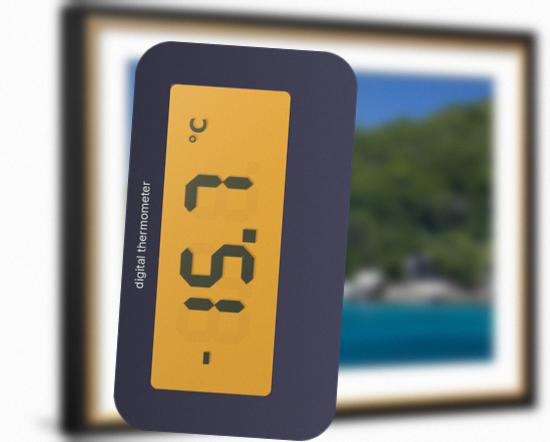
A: -15.7 °C
